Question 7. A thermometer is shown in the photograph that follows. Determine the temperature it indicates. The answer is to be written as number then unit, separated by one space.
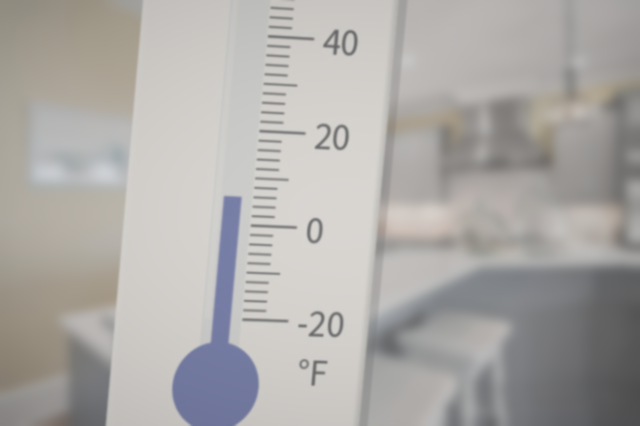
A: 6 °F
